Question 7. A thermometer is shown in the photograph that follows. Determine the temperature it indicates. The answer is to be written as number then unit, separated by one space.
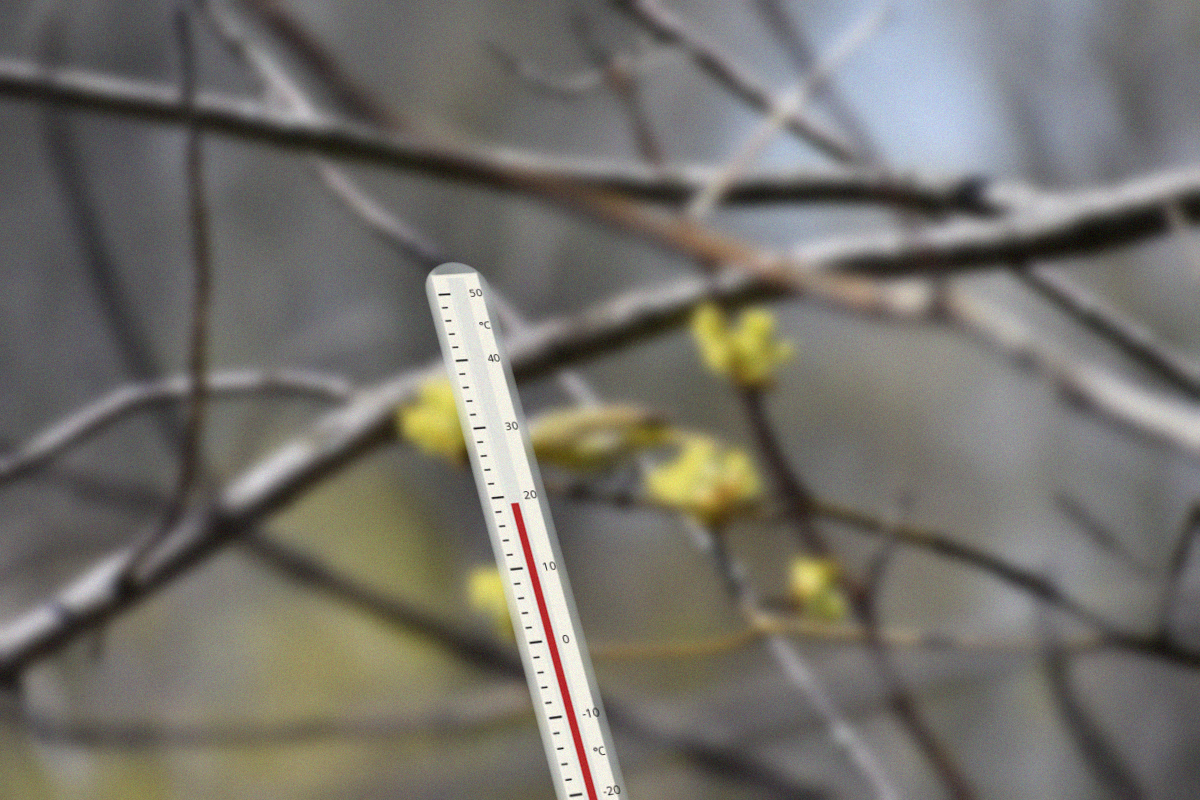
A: 19 °C
